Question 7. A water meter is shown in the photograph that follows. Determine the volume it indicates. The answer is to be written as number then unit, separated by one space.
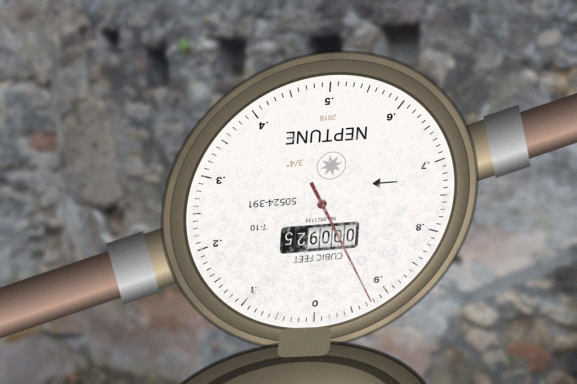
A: 924.92 ft³
